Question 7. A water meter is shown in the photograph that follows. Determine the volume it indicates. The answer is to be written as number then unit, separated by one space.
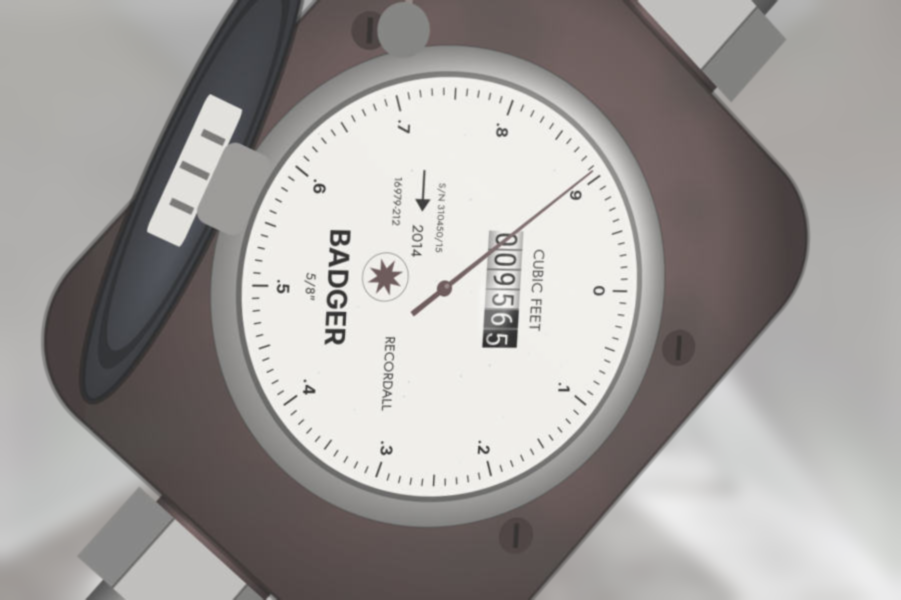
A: 9564.89 ft³
